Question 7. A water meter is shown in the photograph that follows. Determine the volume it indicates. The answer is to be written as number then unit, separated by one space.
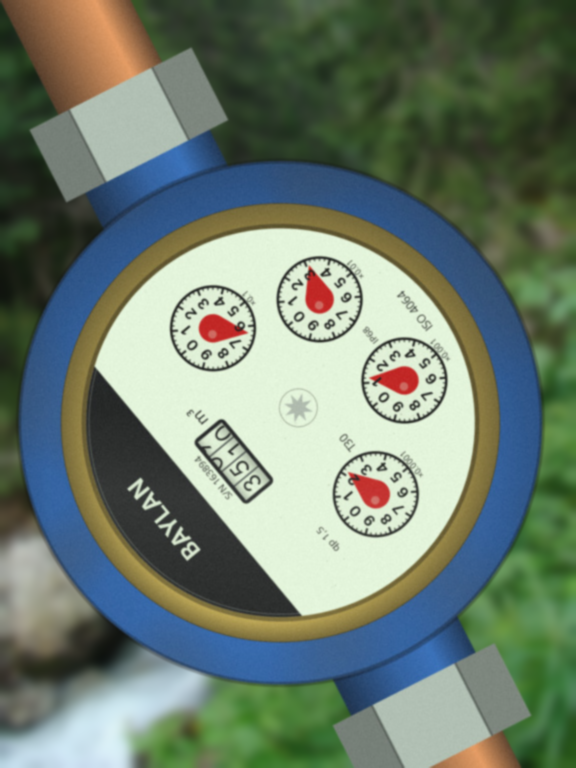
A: 3509.6312 m³
